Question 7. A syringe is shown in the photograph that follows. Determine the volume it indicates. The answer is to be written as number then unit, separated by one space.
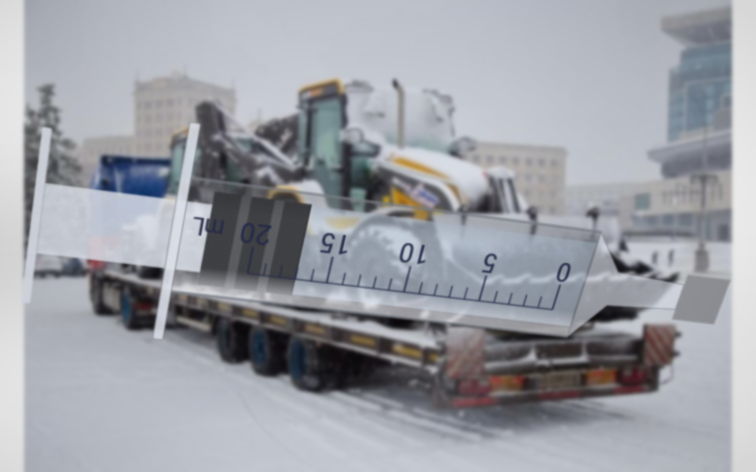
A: 17 mL
